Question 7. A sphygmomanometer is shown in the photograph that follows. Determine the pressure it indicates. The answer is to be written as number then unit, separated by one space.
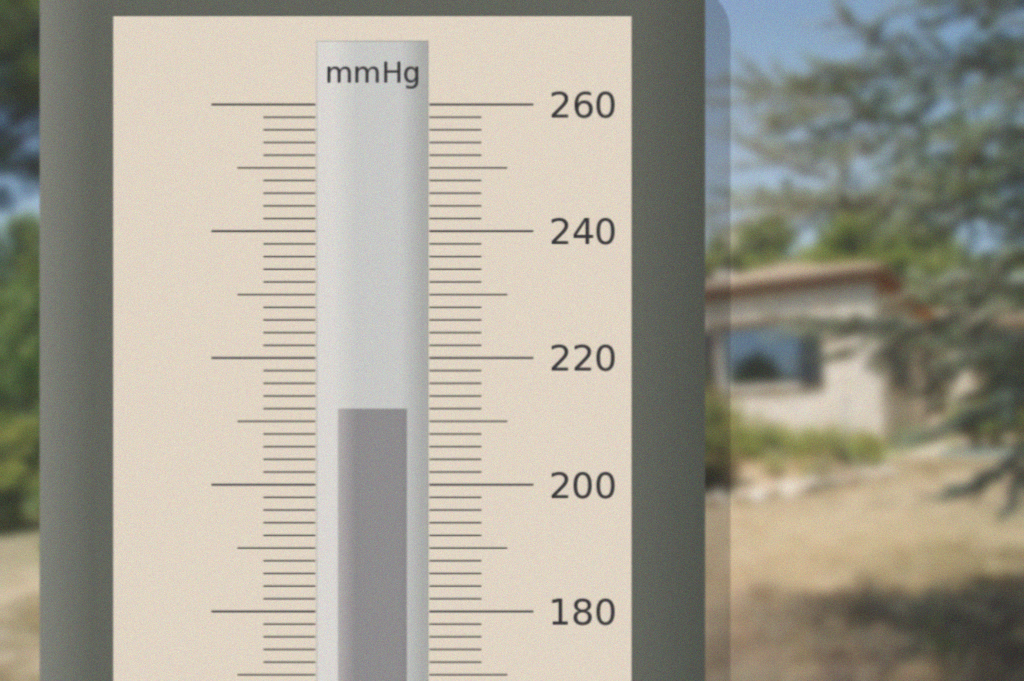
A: 212 mmHg
